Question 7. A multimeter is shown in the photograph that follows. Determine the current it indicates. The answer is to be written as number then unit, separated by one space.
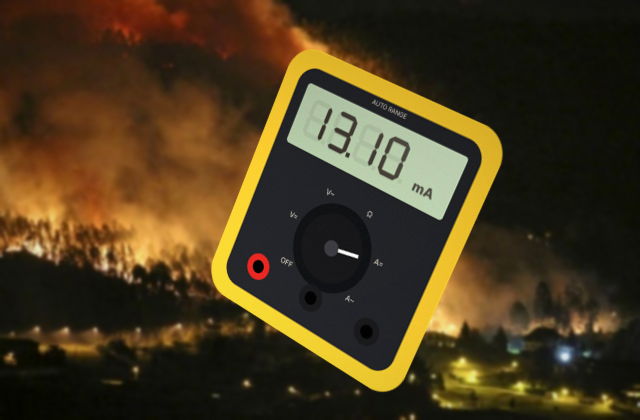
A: 13.10 mA
